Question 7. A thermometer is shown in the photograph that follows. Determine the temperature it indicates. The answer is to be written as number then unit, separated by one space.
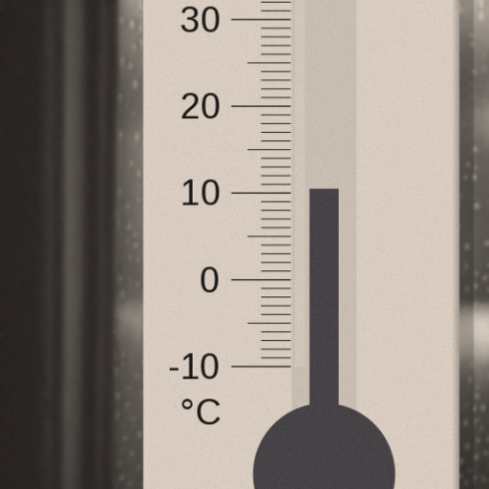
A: 10.5 °C
